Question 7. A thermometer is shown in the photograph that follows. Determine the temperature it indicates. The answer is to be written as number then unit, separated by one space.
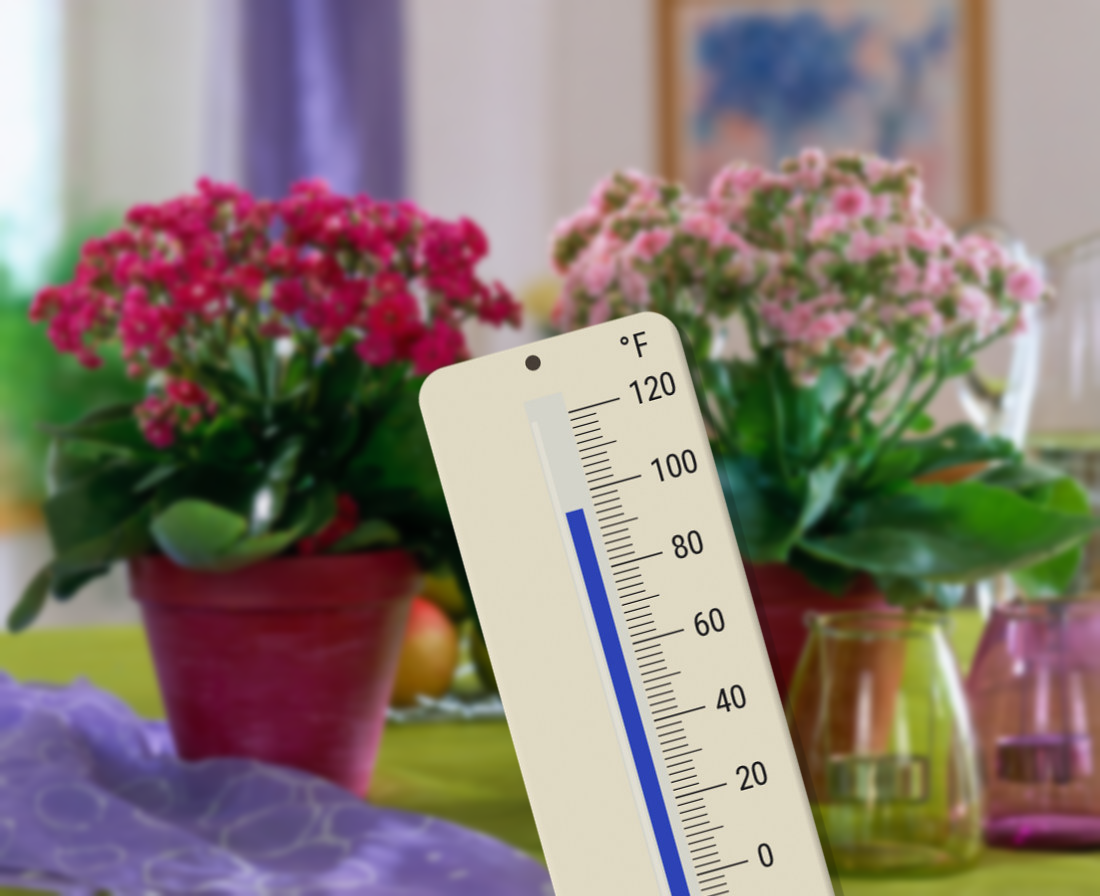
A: 96 °F
